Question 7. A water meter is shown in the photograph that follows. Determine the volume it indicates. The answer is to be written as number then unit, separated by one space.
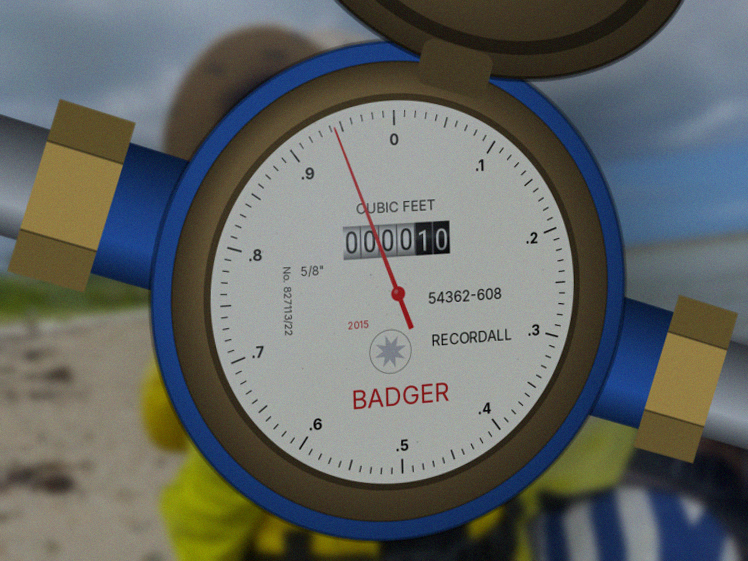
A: 9.94 ft³
